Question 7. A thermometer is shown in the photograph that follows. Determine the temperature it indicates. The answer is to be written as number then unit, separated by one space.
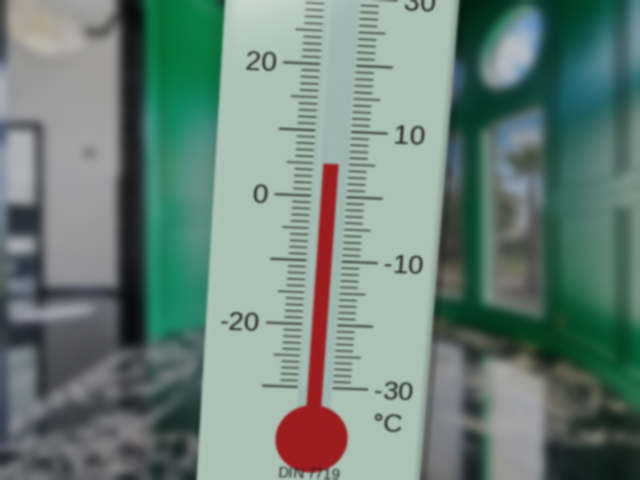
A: 5 °C
